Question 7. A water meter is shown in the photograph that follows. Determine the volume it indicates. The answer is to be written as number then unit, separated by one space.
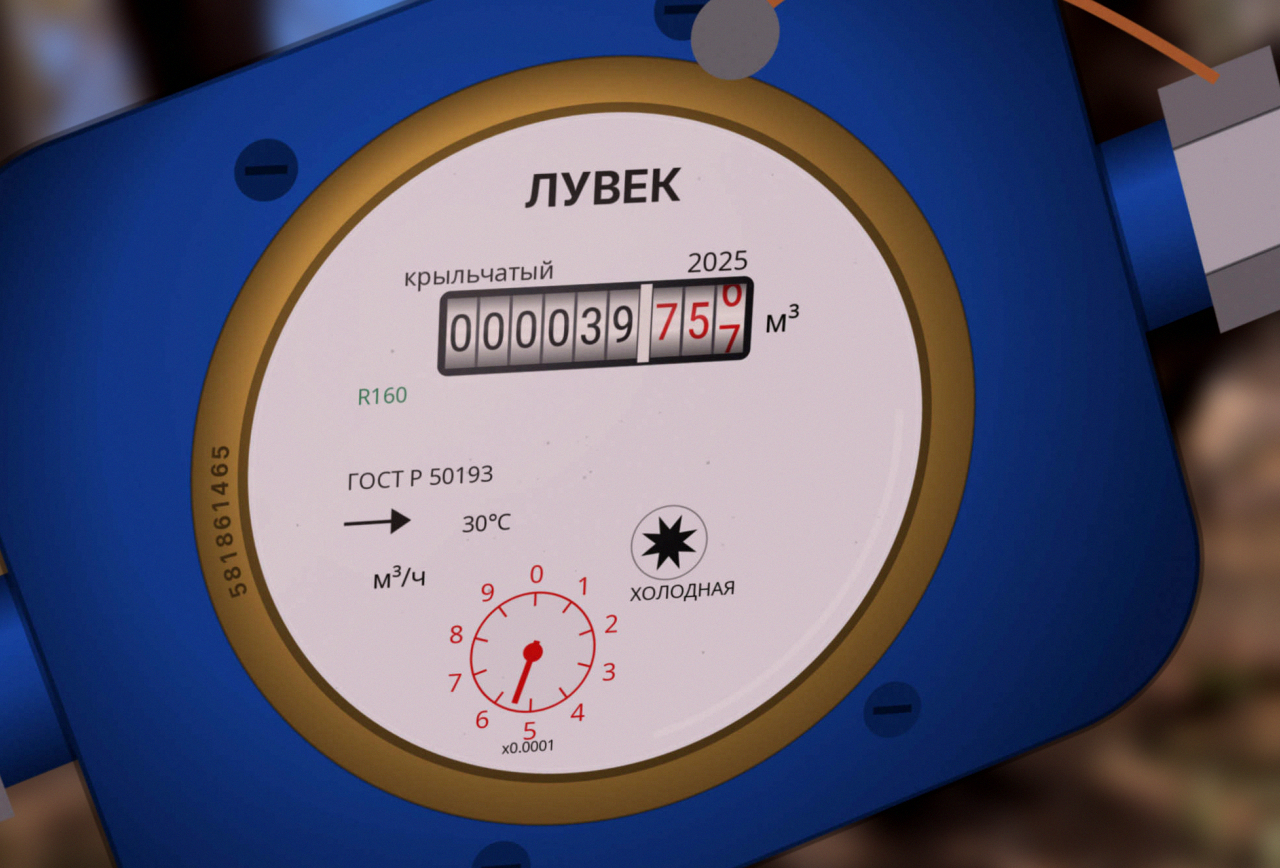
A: 39.7565 m³
